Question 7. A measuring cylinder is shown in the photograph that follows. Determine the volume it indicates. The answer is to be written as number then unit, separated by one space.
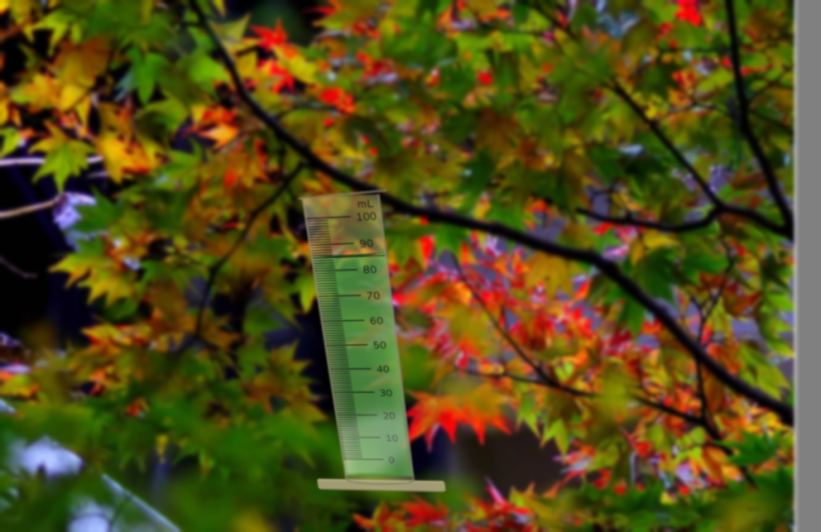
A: 85 mL
